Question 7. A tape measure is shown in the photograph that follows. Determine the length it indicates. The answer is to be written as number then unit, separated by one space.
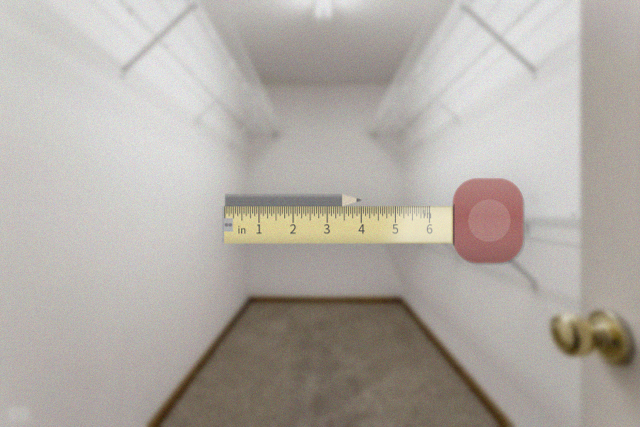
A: 4 in
